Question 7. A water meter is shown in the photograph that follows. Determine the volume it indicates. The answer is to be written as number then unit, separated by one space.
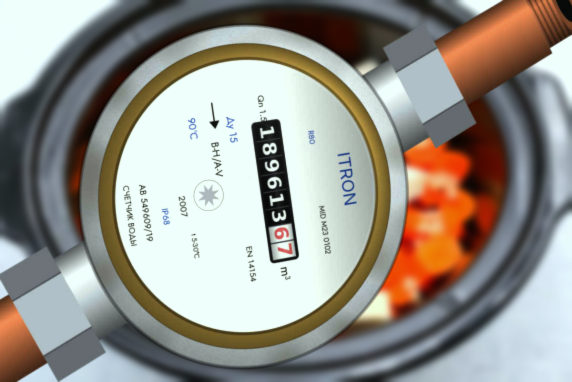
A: 189613.67 m³
